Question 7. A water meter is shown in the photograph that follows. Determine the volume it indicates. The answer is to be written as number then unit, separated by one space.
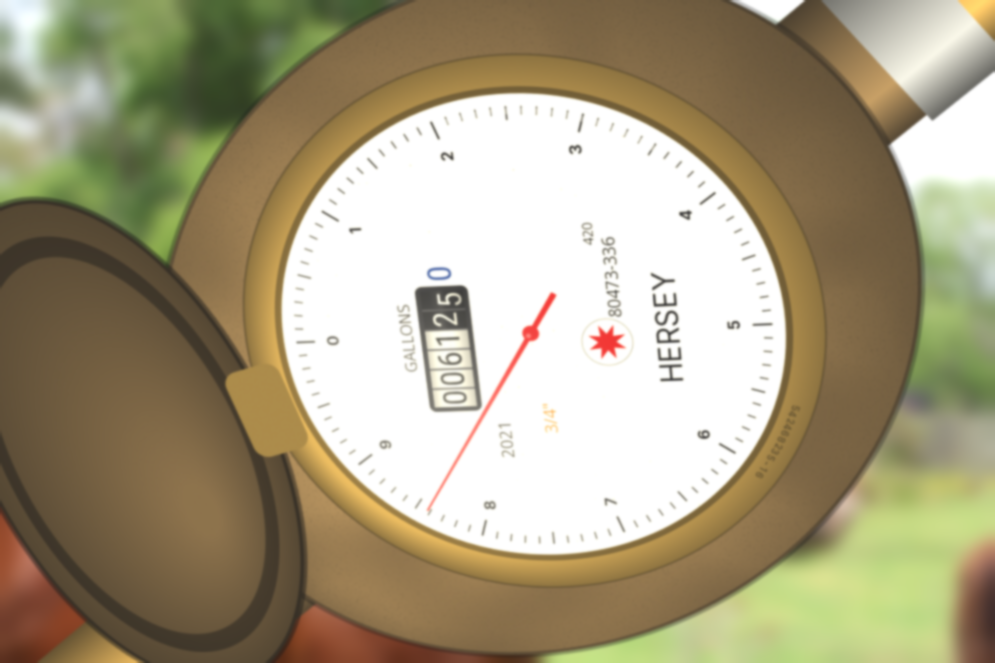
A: 61248.4 gal
